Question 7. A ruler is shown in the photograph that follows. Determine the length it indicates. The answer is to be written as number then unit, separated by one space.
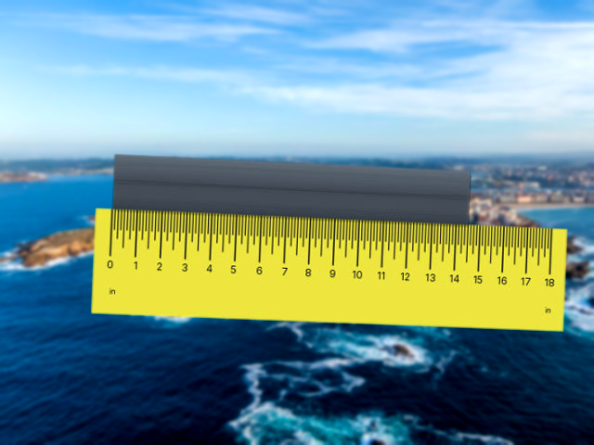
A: 14.5 in
